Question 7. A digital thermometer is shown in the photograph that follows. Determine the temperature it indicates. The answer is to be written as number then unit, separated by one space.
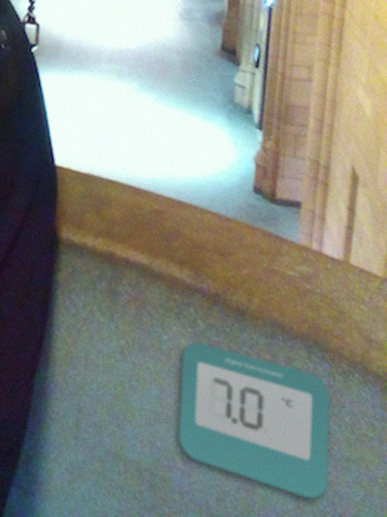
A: 7.0 °C
